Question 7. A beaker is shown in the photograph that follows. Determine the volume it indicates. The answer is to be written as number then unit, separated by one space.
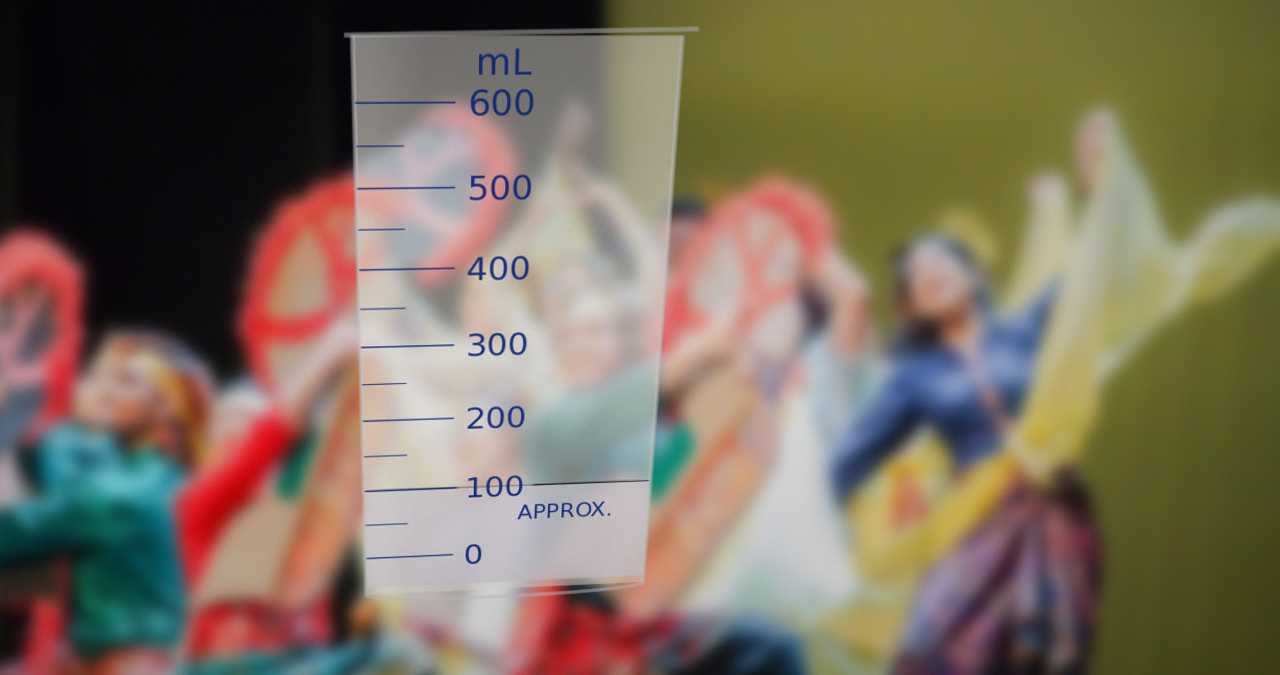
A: 100 mL
